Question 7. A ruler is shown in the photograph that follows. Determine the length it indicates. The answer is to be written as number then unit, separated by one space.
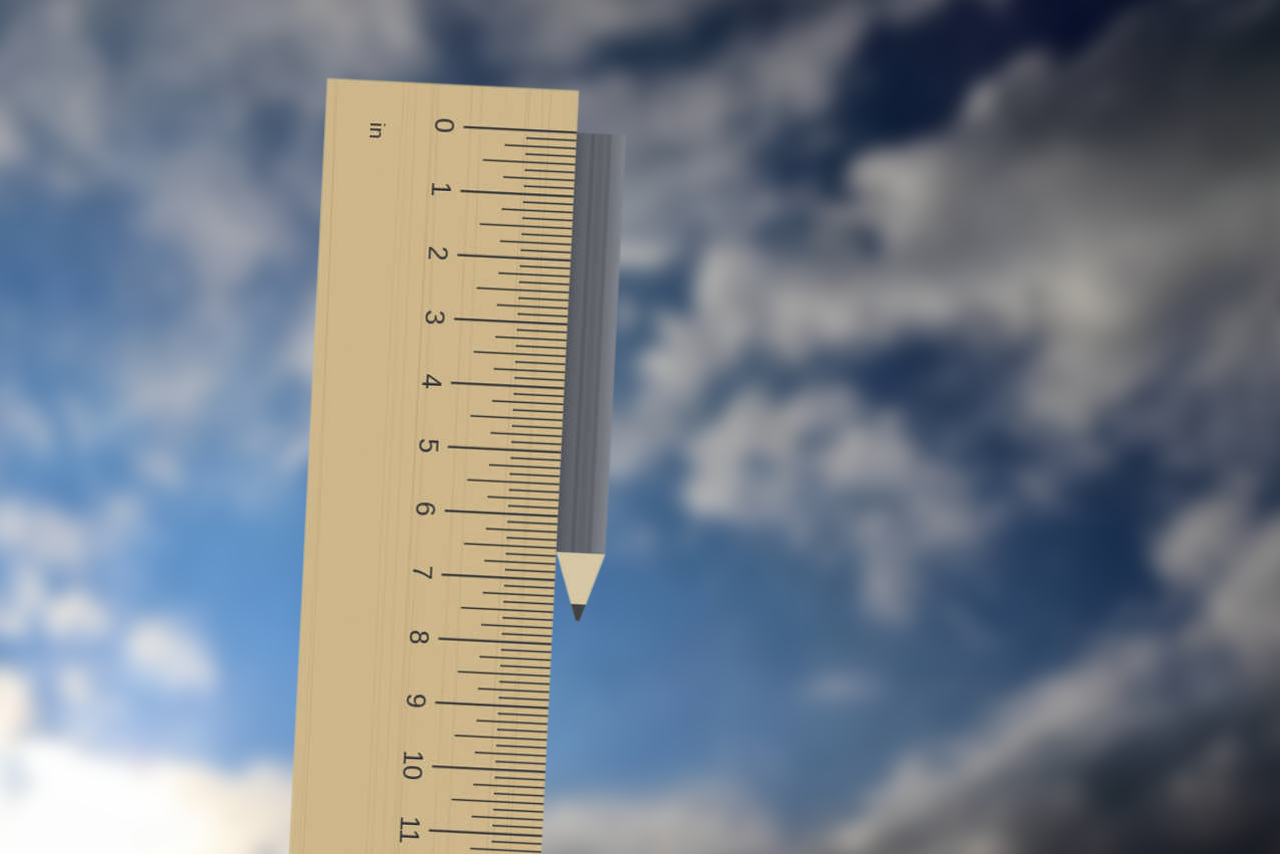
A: 7.625 in
